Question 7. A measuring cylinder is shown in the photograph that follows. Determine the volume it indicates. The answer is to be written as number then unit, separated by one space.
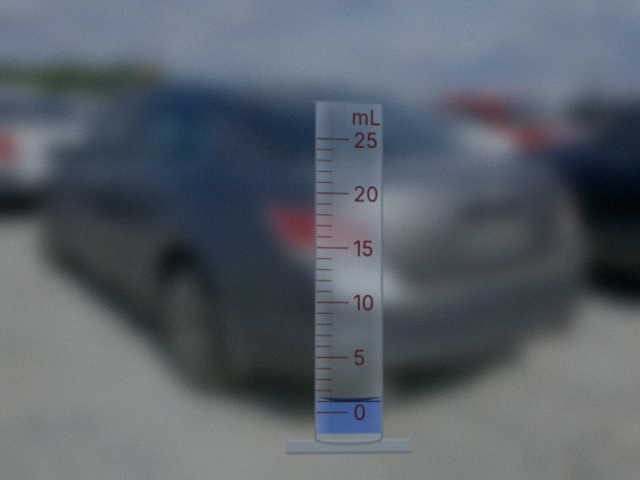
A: 1 mL
